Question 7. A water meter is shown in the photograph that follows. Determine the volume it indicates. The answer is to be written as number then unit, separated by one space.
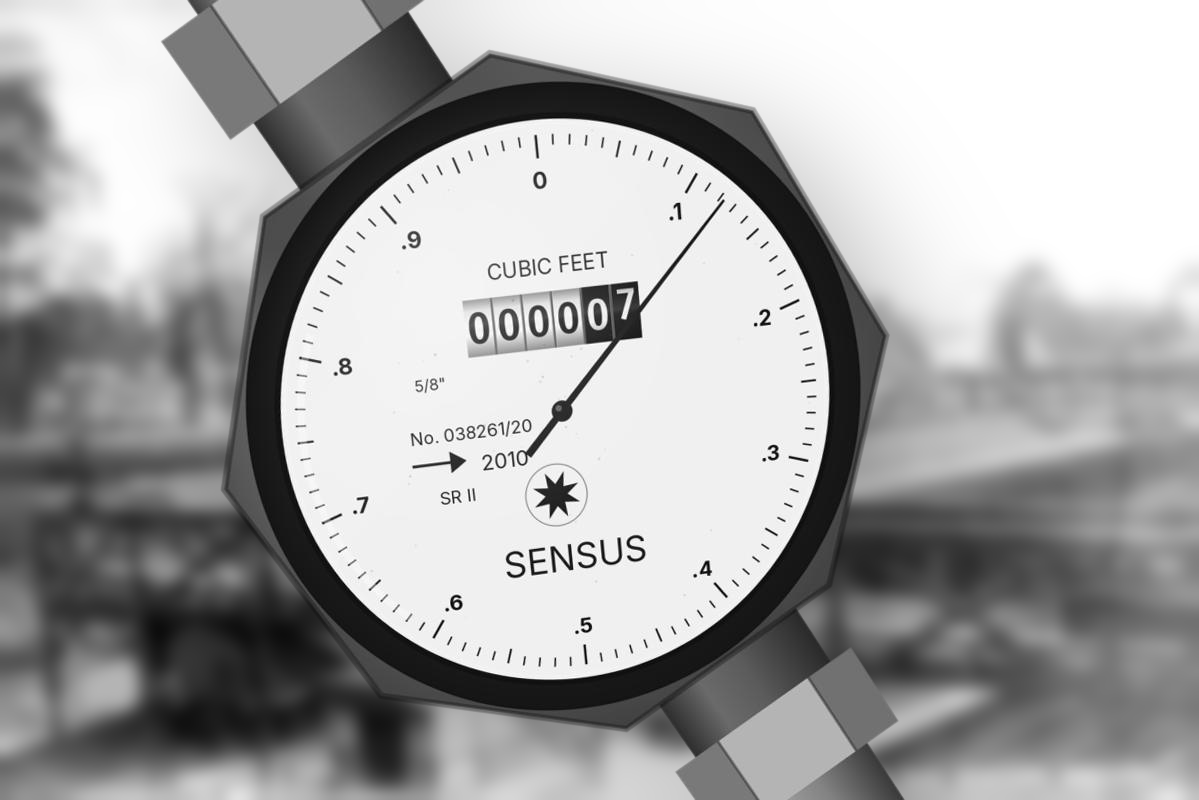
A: 7.12 ft³
